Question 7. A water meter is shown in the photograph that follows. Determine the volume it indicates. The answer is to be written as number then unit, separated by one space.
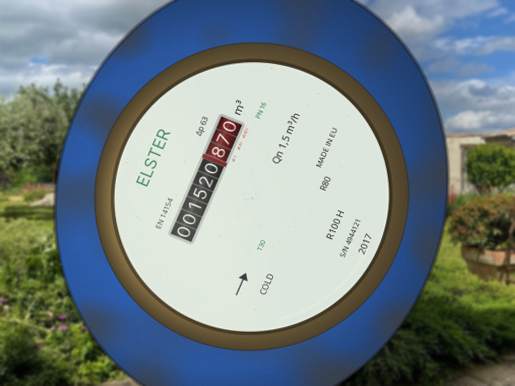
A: 1520.870 m³
